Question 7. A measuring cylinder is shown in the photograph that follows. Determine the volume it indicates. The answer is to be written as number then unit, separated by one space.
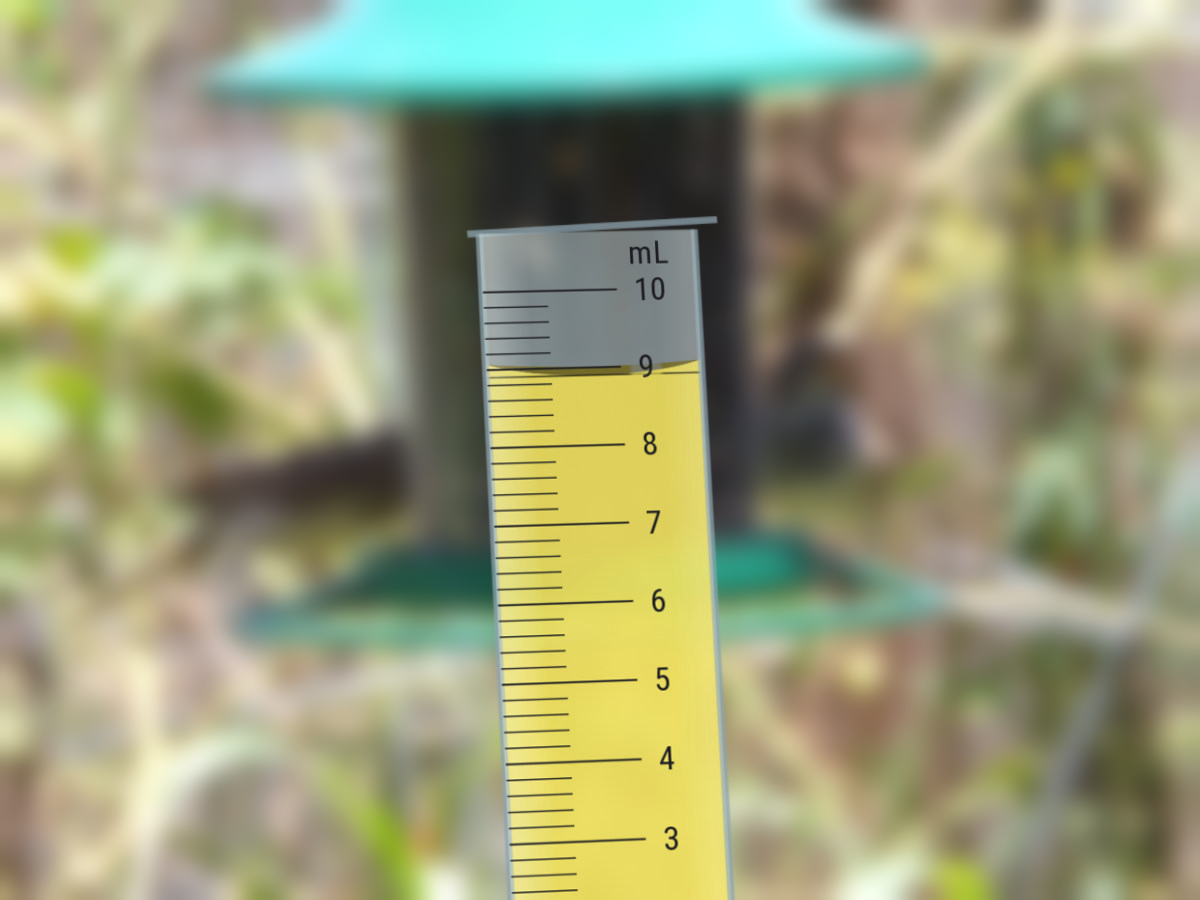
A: 8.9 mL
